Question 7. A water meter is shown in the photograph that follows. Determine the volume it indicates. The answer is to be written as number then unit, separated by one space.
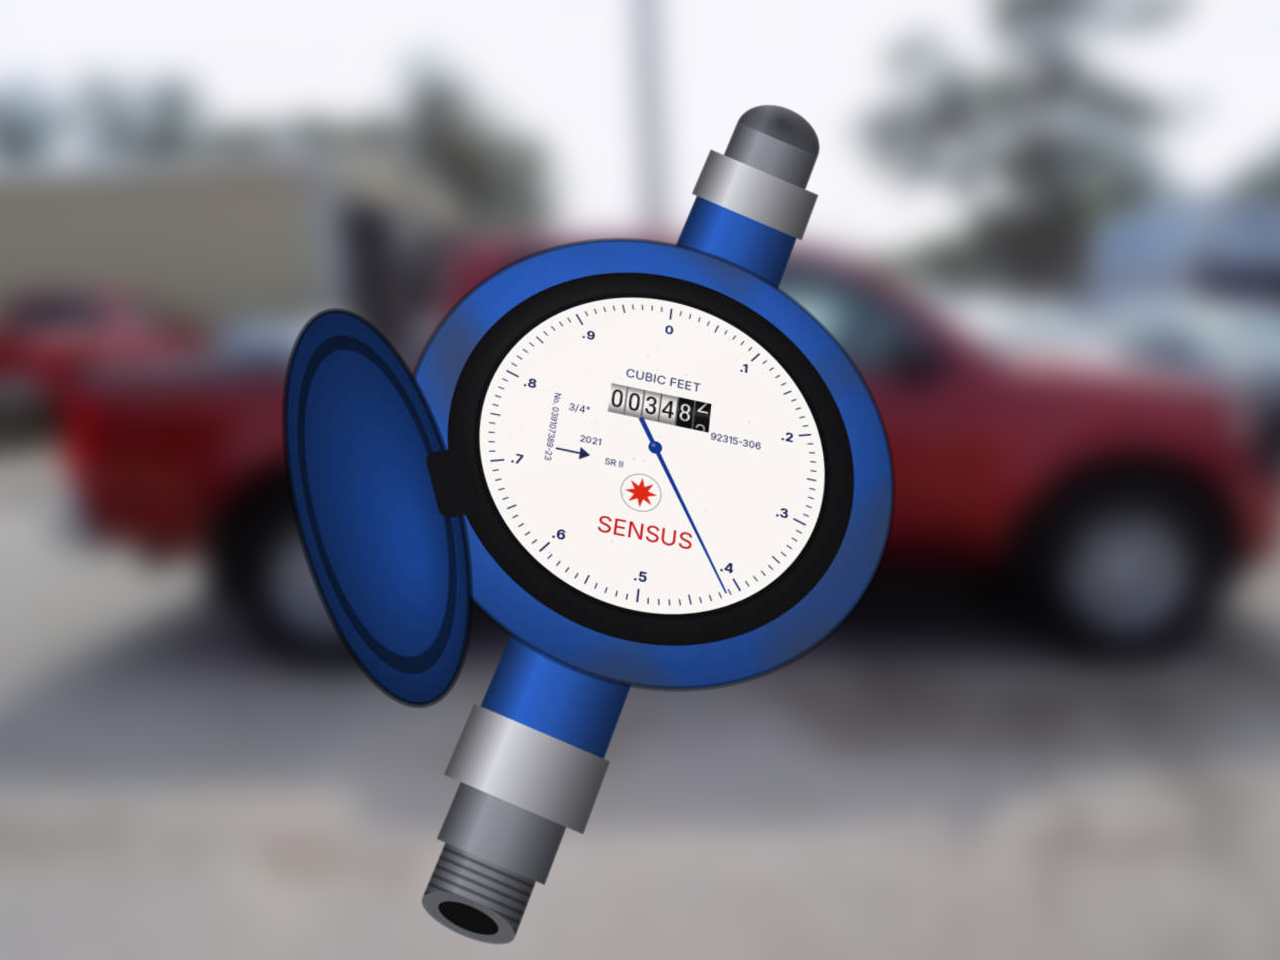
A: 3482.41 ft³
